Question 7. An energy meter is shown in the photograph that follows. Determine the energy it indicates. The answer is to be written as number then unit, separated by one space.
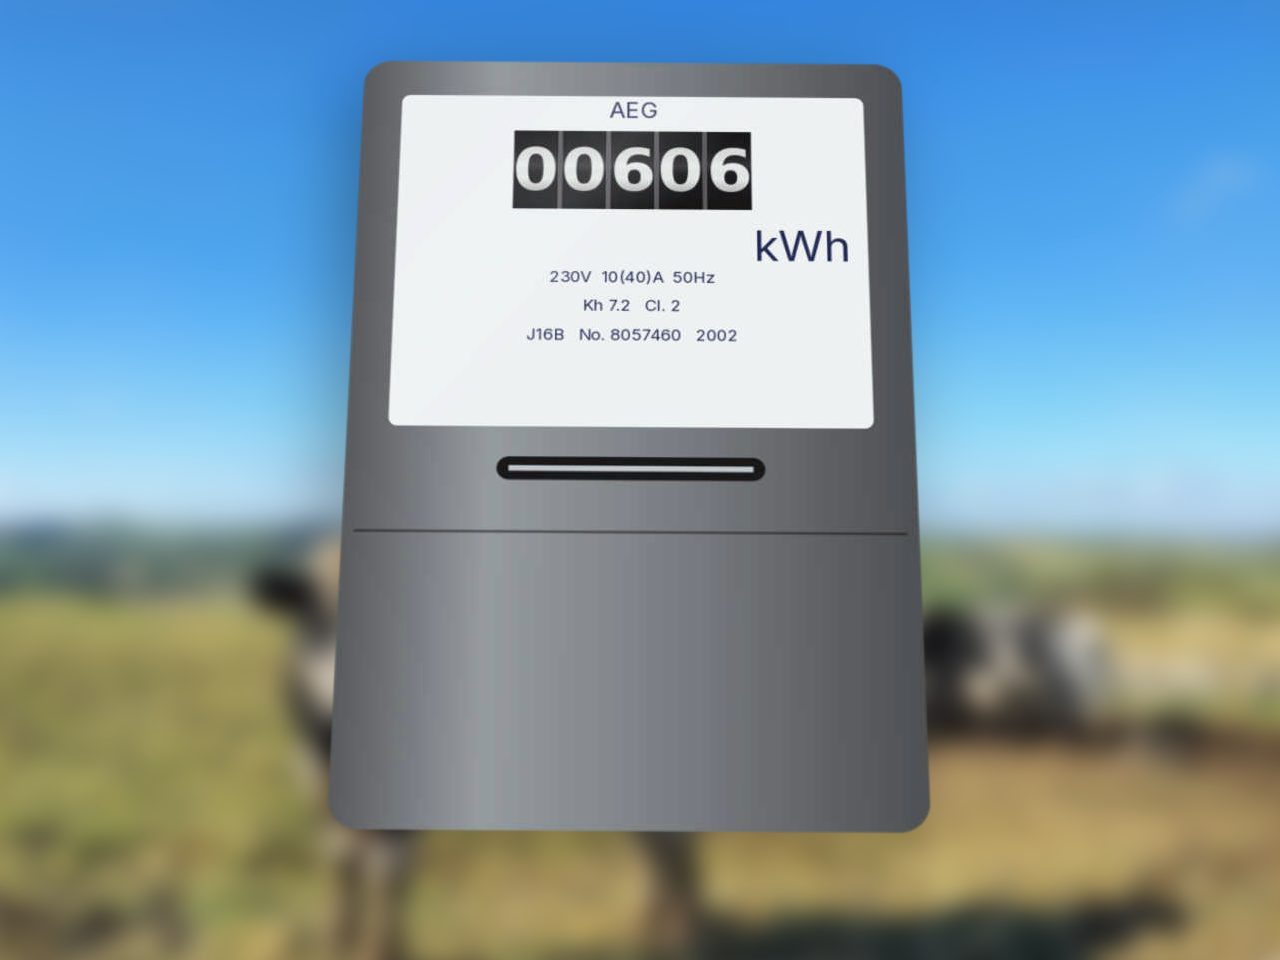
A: 606 kWh
